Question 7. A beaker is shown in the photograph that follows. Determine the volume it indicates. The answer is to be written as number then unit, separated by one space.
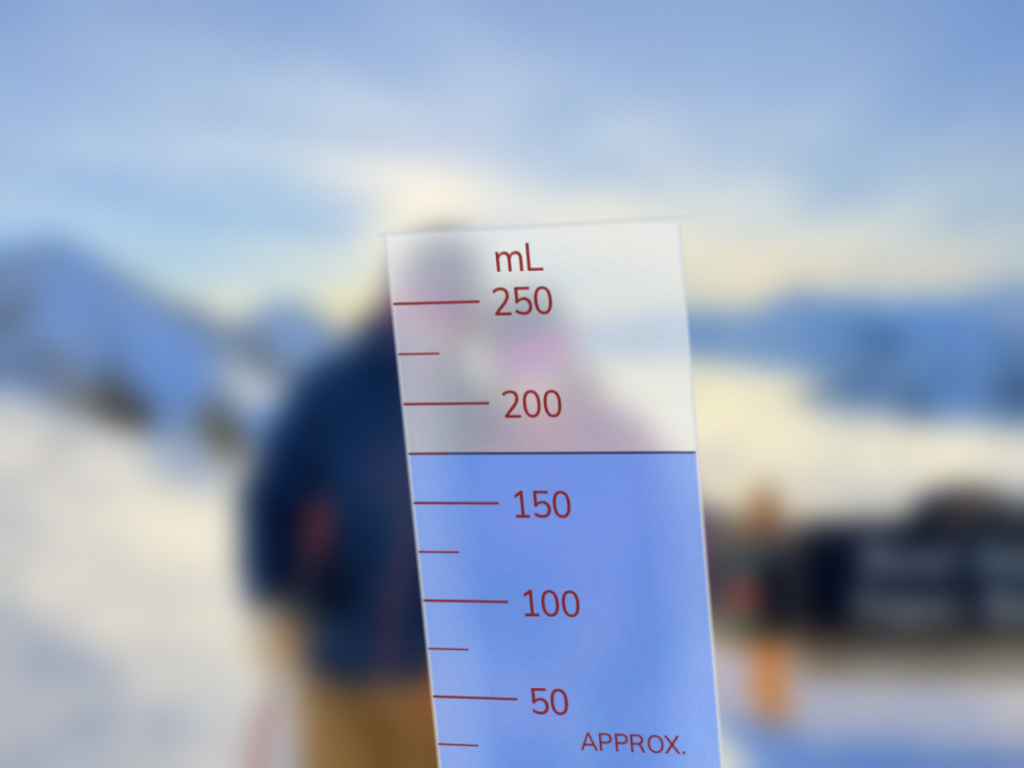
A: 175 mL
